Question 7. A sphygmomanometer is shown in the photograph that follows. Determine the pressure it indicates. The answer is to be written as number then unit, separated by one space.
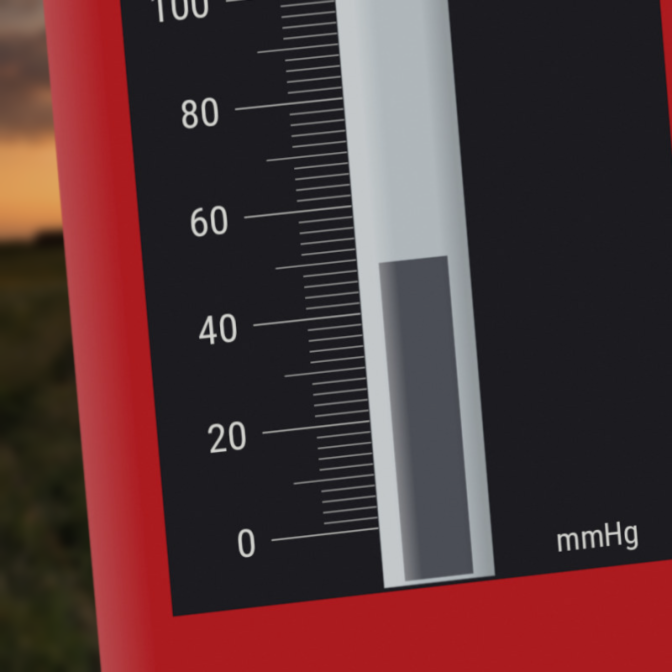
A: 49 mmHg
